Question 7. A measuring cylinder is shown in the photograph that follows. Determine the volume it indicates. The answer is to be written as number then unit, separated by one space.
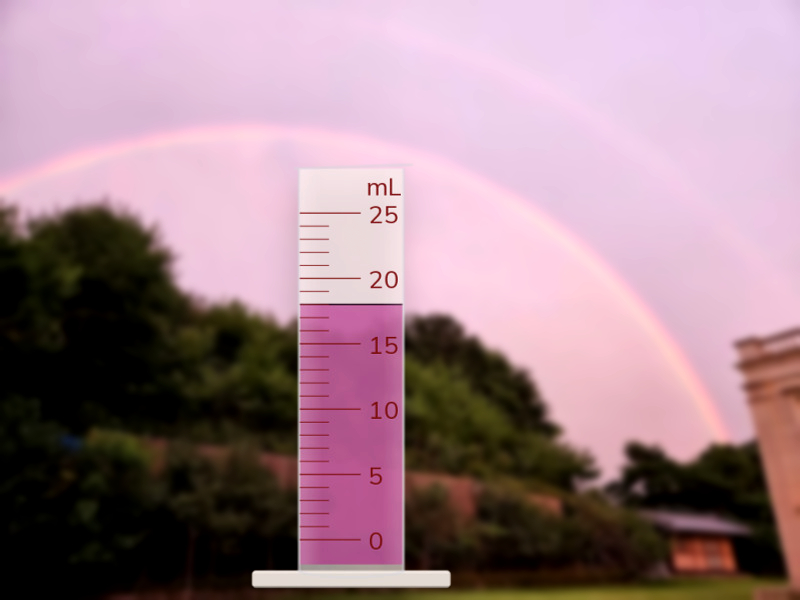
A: 18 mL
